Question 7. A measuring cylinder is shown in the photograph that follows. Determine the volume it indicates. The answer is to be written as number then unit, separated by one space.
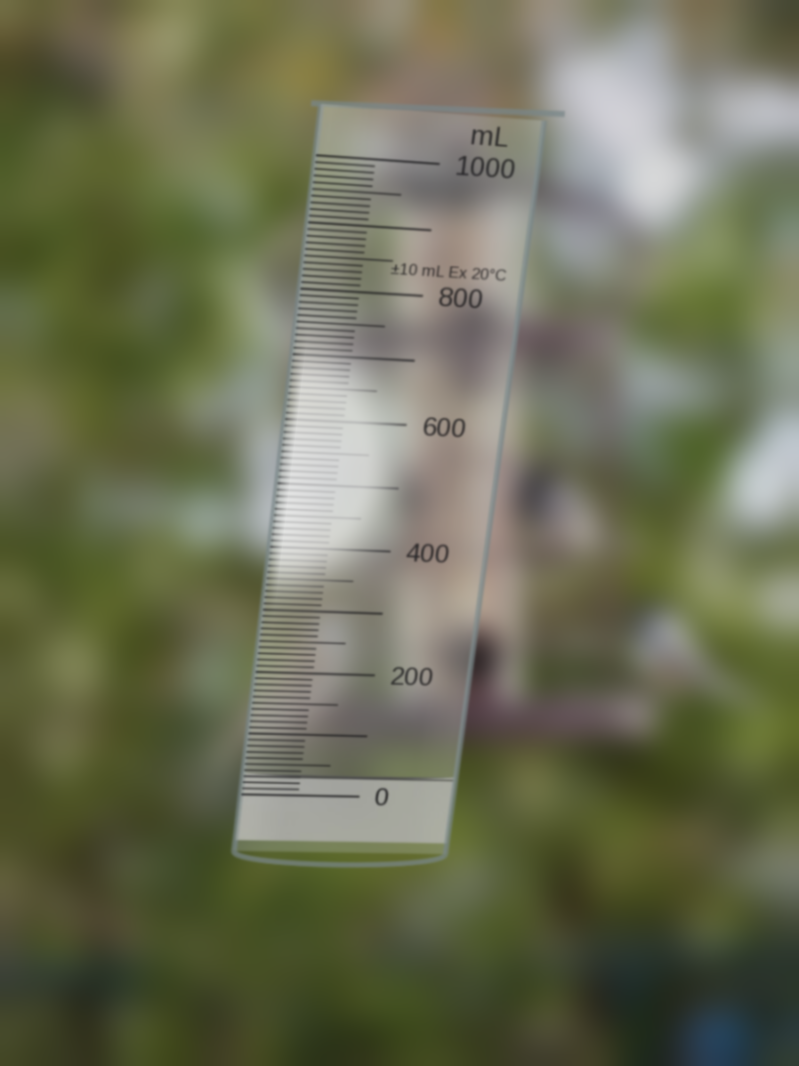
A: 30 mL
